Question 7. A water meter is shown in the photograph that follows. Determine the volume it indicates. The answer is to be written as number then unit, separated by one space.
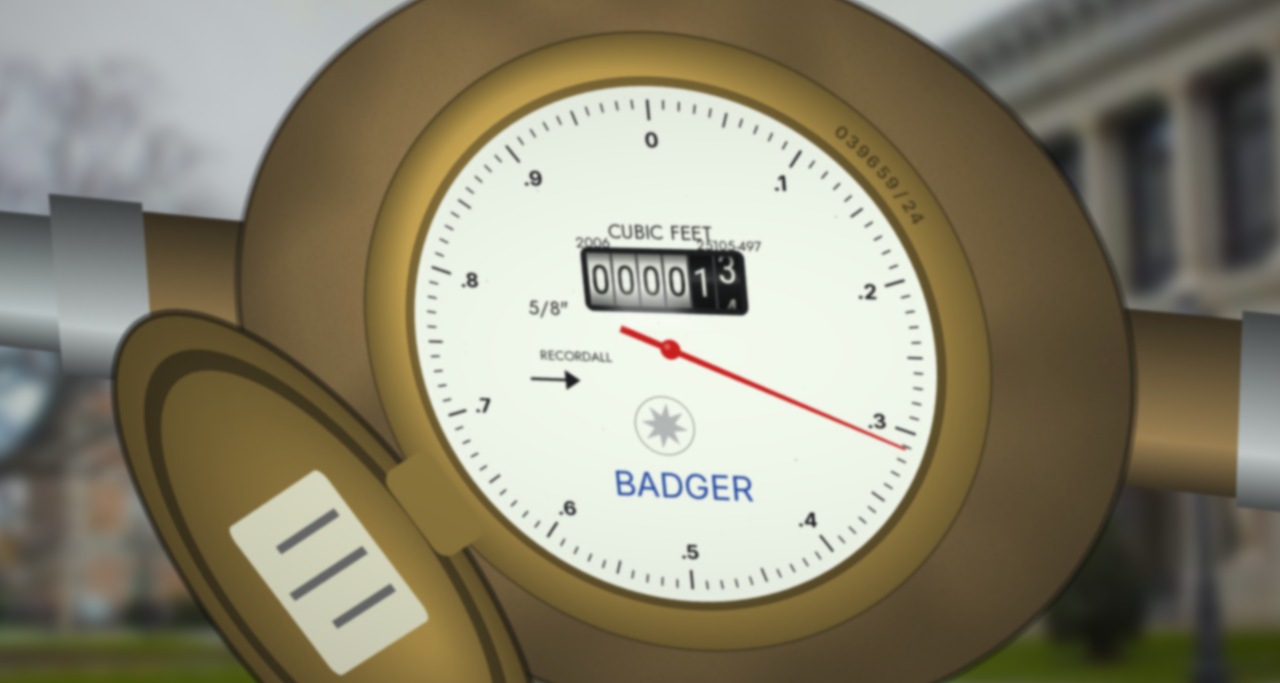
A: 13.31 ft³
